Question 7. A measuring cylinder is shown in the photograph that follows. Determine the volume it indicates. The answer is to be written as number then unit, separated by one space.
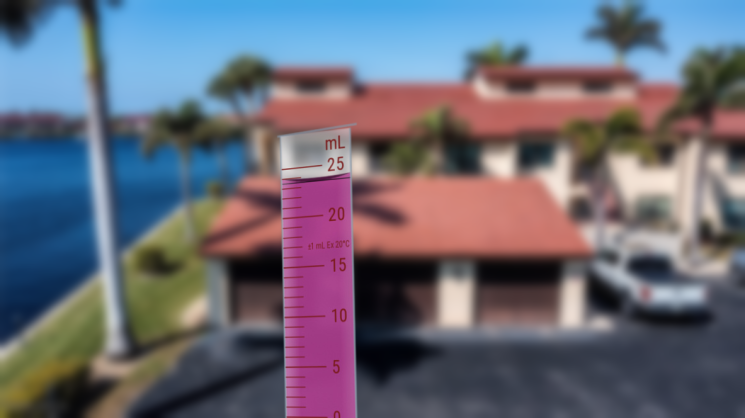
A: 23.5 mL
